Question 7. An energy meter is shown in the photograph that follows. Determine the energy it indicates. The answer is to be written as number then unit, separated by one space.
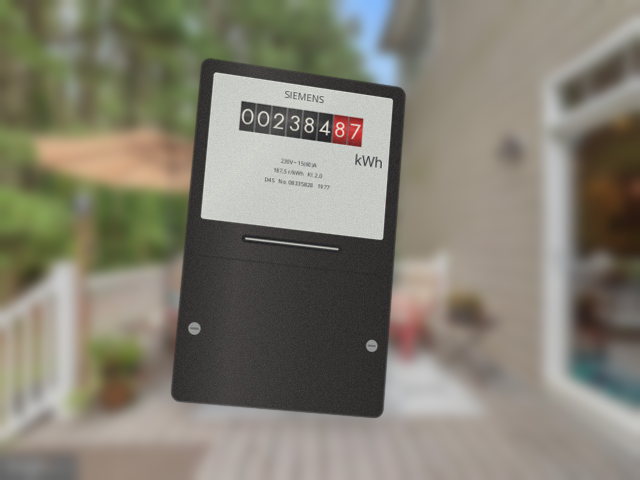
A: 2384.87 kWh
